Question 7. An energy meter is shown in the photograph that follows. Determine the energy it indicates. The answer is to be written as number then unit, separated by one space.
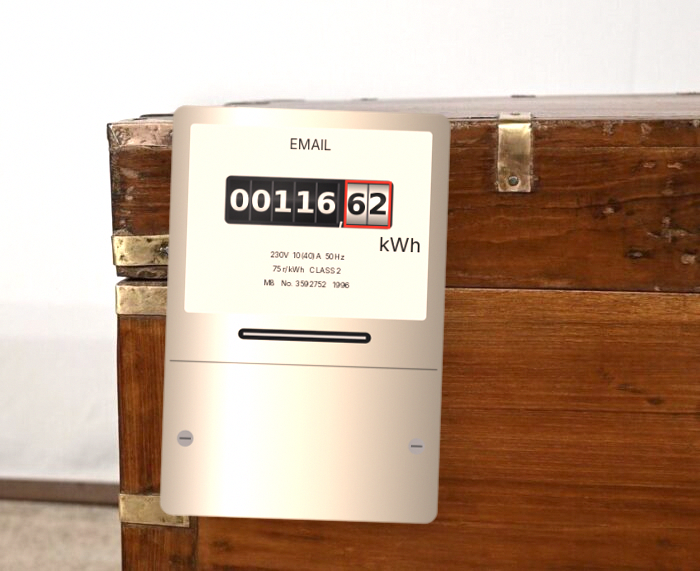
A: 116.62 kWh
